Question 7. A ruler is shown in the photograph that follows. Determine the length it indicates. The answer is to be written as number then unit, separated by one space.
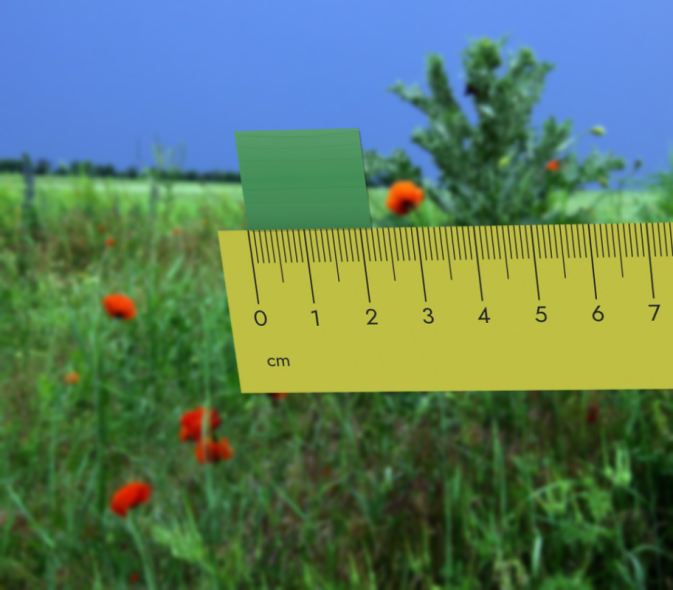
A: 2.2 cm
